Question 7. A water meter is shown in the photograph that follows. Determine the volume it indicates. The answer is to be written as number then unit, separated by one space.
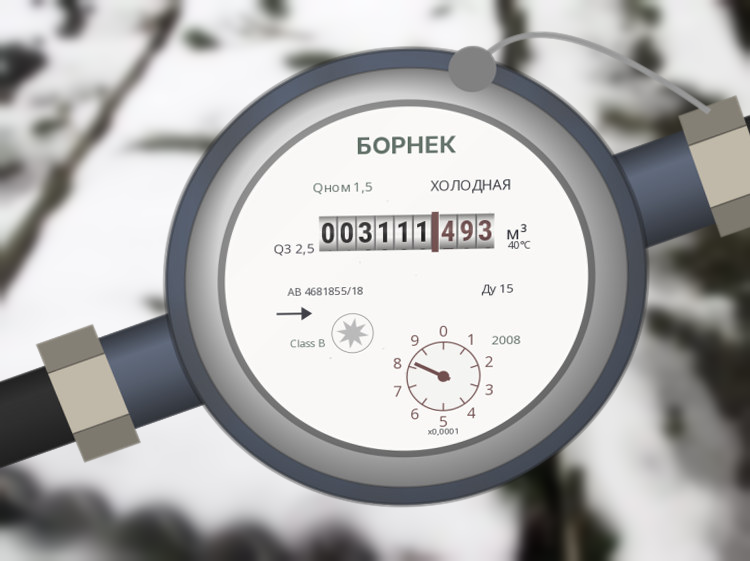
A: 3111.4938 m³
